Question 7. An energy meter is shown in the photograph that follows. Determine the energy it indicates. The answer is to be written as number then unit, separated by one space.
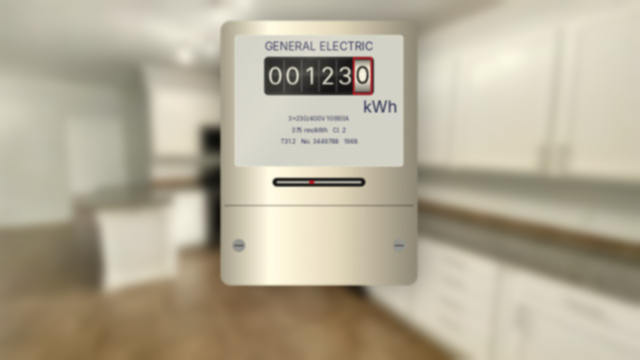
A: 123.0 kWh
